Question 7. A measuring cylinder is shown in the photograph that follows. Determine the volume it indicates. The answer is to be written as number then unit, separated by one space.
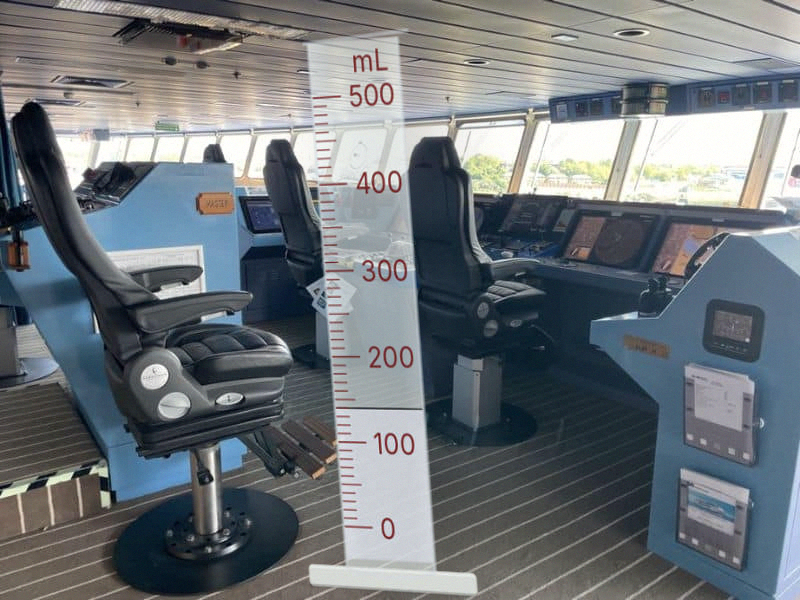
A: 140 mL
